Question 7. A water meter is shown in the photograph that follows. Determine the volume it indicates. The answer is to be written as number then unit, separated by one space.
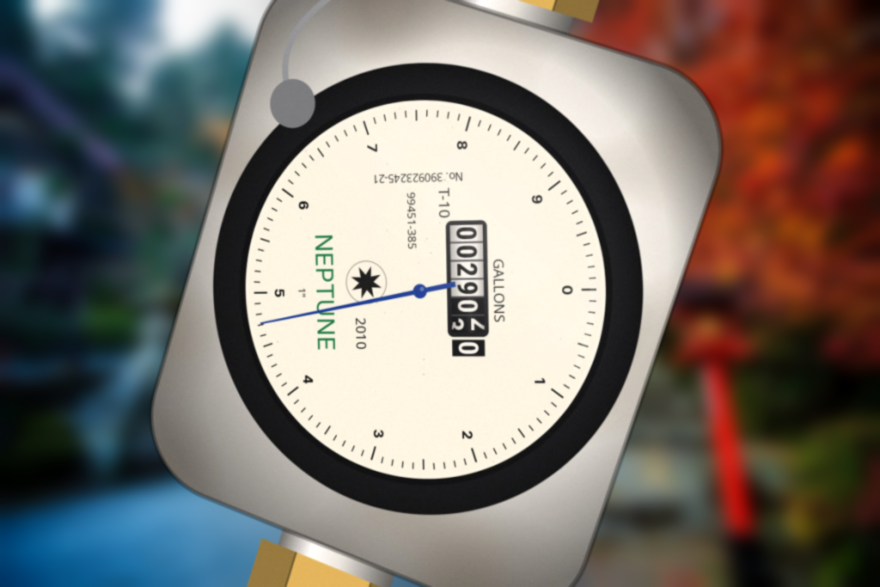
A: 29024.7 gal
